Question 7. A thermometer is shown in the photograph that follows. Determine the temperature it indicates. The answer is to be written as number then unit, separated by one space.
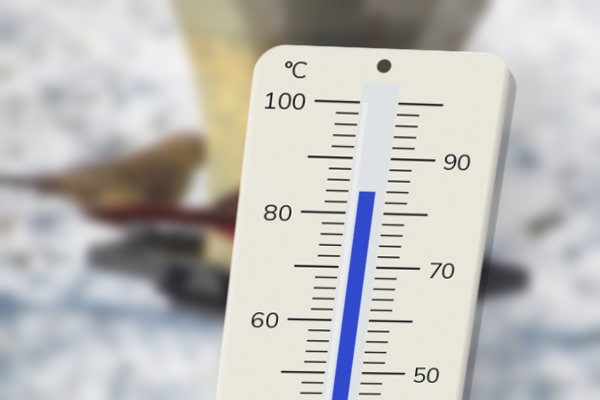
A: 84 °C
